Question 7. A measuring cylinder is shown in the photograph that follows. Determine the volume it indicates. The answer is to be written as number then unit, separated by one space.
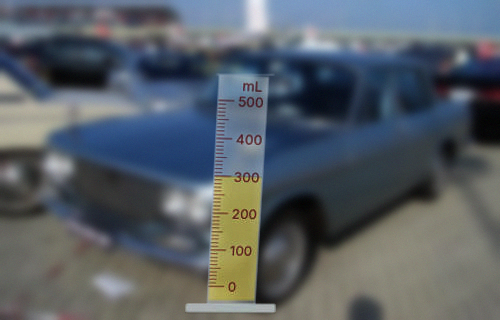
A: 300 mL
